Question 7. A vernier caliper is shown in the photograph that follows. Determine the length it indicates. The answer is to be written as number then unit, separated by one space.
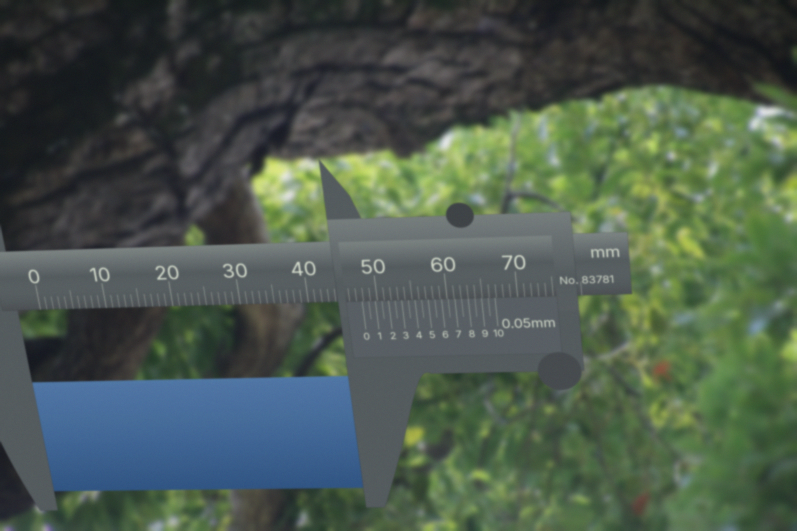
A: 47.8 mm
